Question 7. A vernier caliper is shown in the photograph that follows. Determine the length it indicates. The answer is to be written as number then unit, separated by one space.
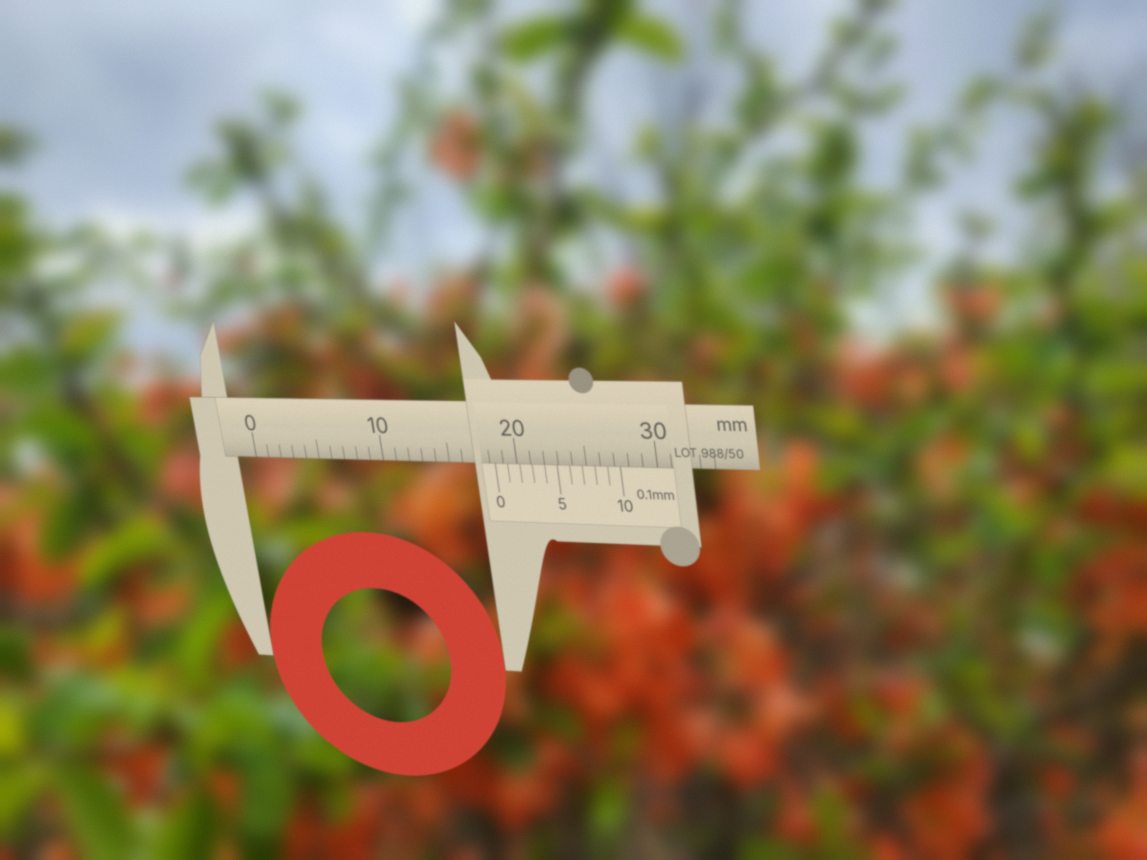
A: 18.4 mm
